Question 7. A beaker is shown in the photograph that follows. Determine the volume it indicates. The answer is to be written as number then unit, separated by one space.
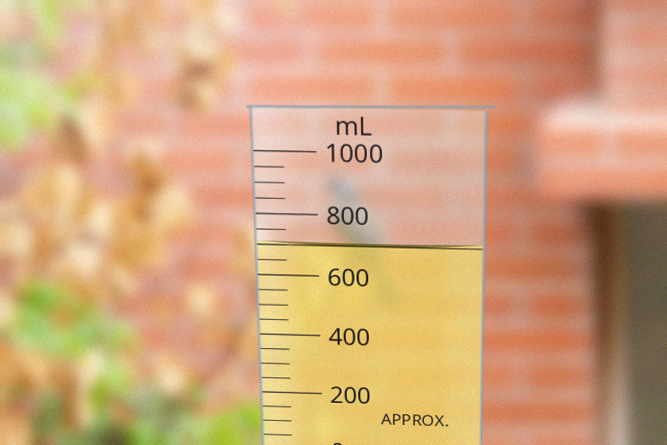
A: 700 mL
